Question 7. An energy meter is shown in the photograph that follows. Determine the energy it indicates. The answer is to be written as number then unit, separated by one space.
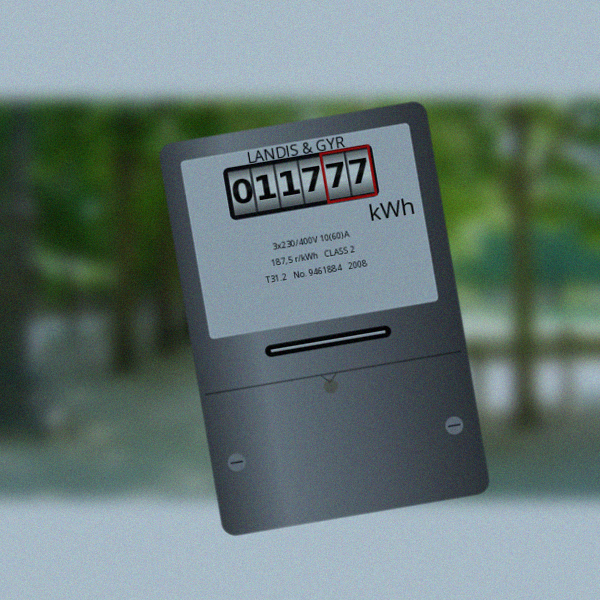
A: 117.77 kWh
